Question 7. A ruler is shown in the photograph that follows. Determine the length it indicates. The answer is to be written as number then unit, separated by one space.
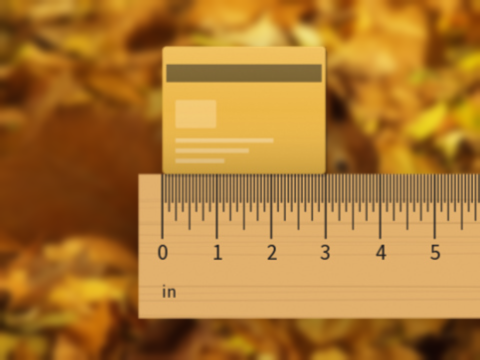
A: 3 in
